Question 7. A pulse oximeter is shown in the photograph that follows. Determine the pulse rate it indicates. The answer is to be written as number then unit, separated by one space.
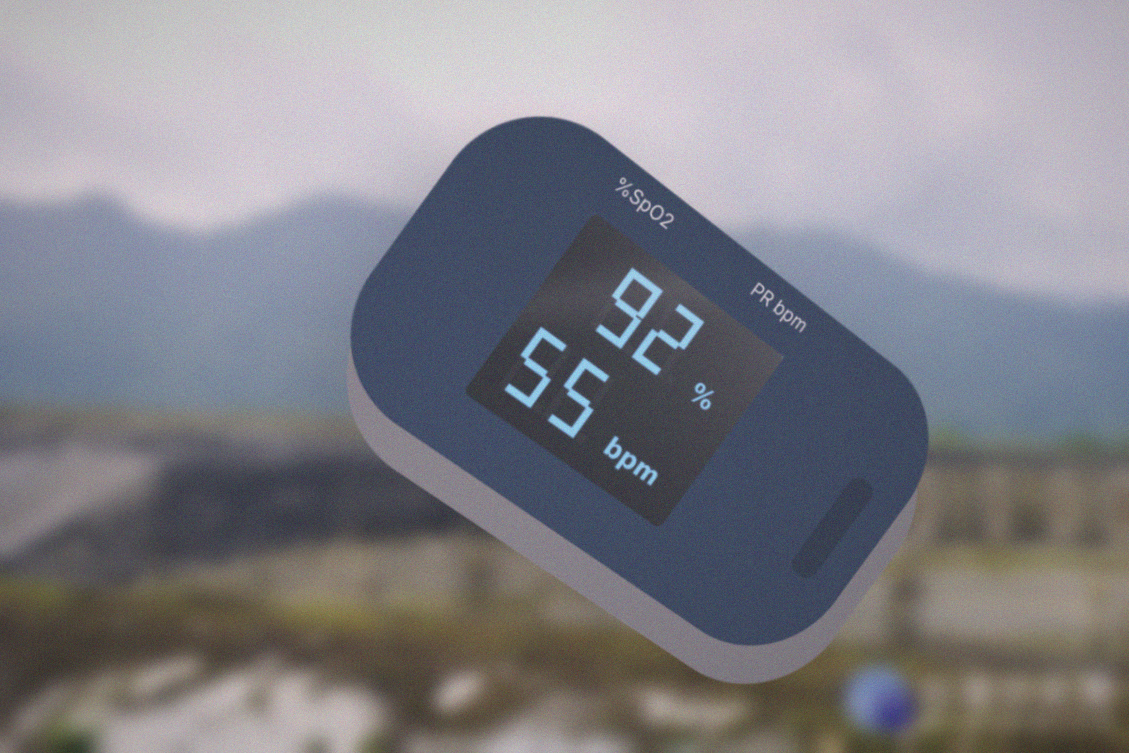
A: 55 bpm
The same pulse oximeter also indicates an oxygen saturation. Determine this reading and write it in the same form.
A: 92 %
